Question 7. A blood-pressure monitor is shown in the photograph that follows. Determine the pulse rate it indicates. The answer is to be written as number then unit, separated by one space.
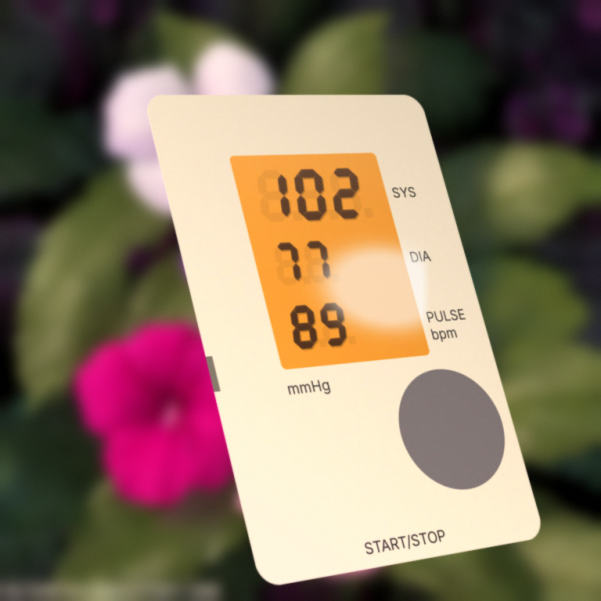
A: 89 bpm
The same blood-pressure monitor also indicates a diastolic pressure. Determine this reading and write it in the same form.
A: 77 mmHg
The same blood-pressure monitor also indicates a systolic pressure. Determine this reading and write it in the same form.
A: 102 mmHg
